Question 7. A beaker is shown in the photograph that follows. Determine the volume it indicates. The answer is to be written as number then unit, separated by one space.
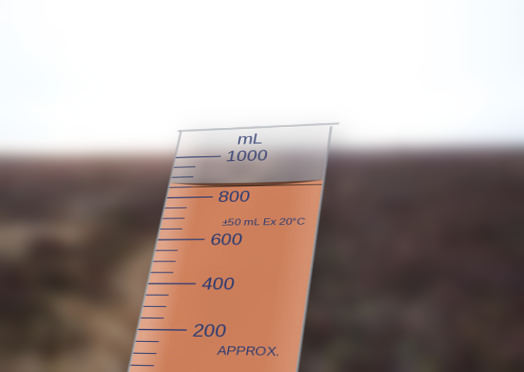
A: 850 mL
